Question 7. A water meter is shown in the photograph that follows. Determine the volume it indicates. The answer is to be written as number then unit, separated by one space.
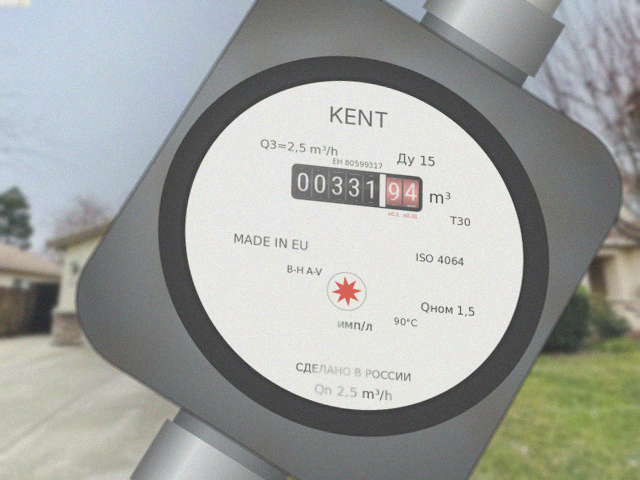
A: 331.94 m³
